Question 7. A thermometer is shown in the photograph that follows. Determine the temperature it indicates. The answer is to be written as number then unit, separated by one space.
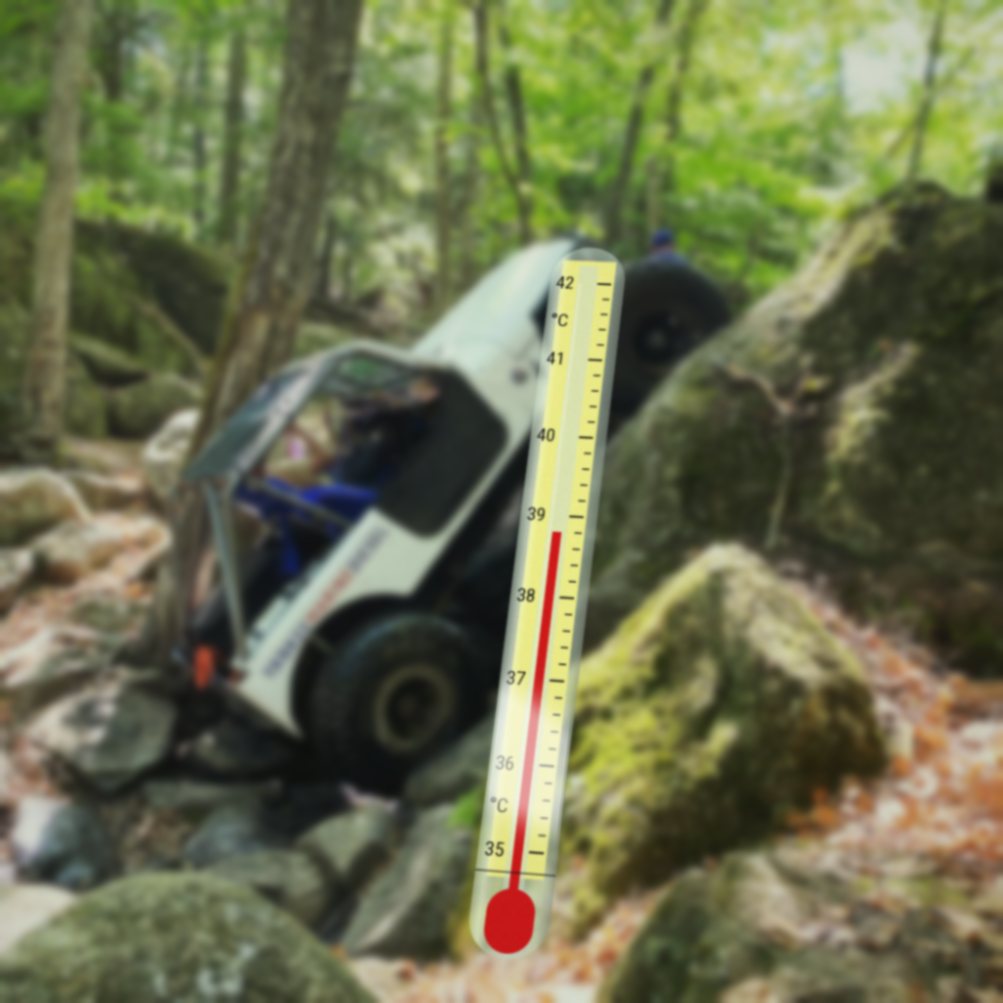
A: 38.8 °C
